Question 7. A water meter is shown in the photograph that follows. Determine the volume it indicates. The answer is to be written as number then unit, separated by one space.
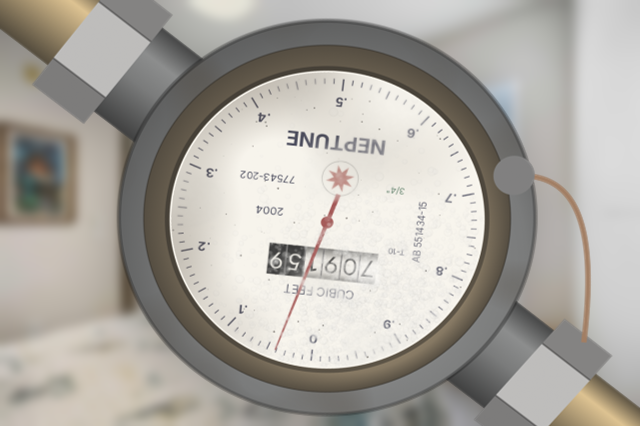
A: 709159.04 ft³
